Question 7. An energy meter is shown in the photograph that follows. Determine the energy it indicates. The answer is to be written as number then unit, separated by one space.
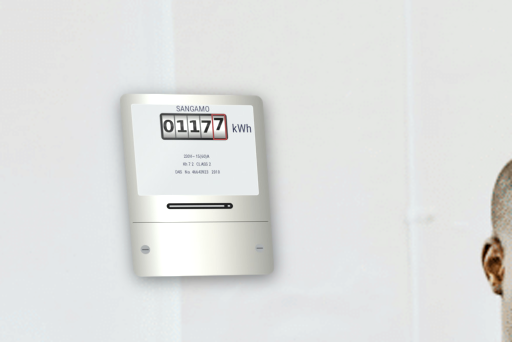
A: 117.7 kWh
